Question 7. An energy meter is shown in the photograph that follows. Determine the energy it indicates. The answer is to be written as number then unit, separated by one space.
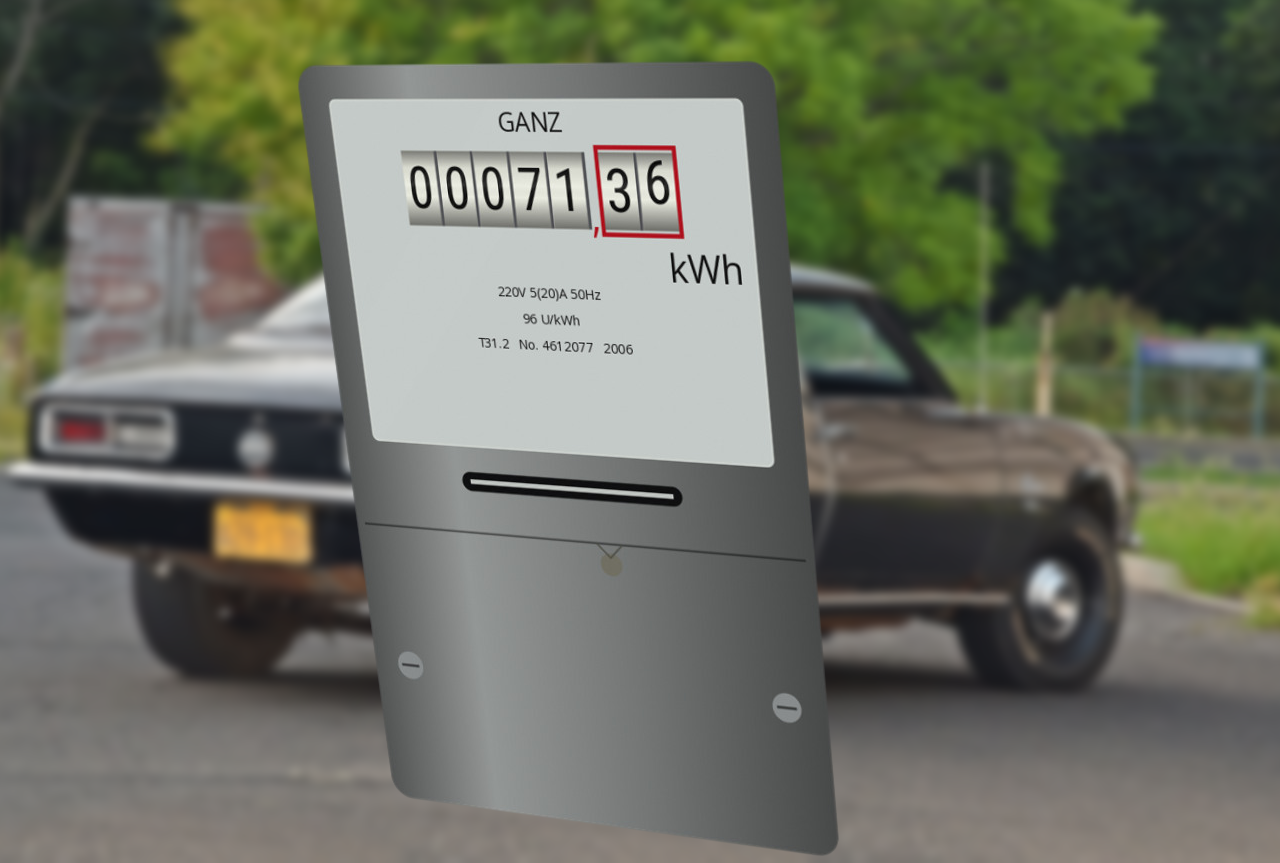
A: 71.36 kWh
